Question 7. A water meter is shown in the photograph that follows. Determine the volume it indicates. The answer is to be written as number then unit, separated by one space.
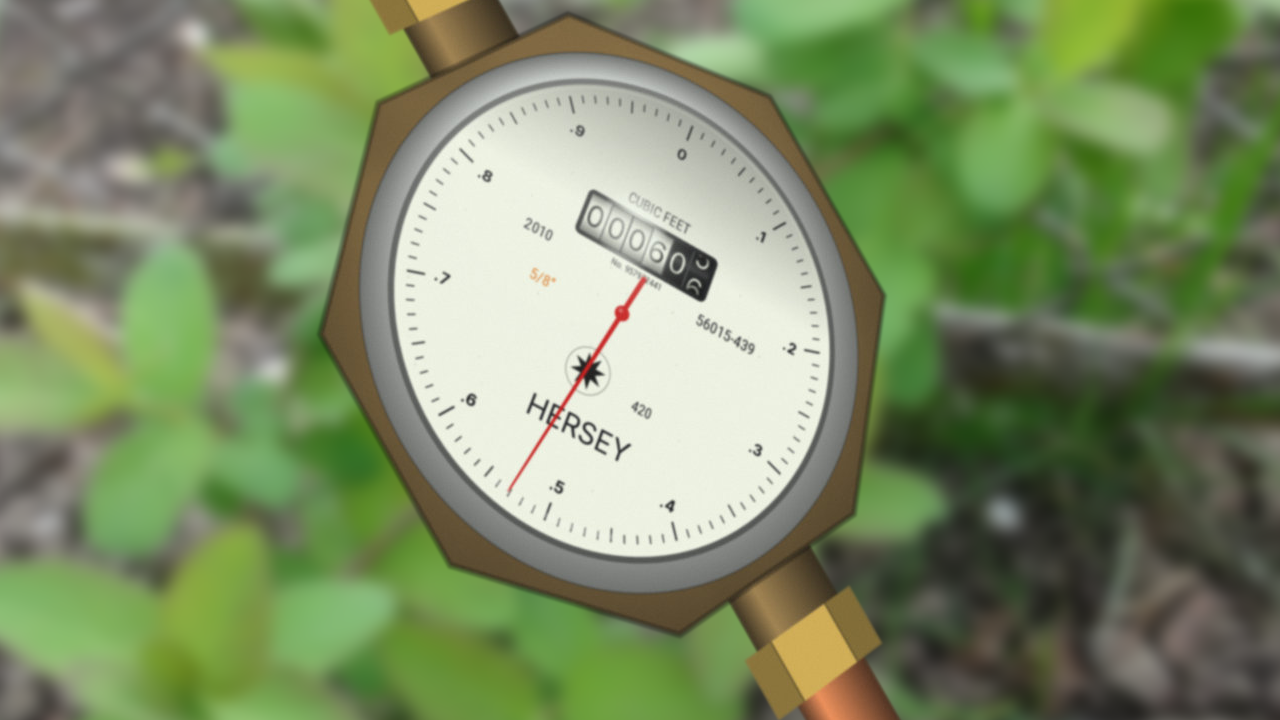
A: 605.53 ft³
